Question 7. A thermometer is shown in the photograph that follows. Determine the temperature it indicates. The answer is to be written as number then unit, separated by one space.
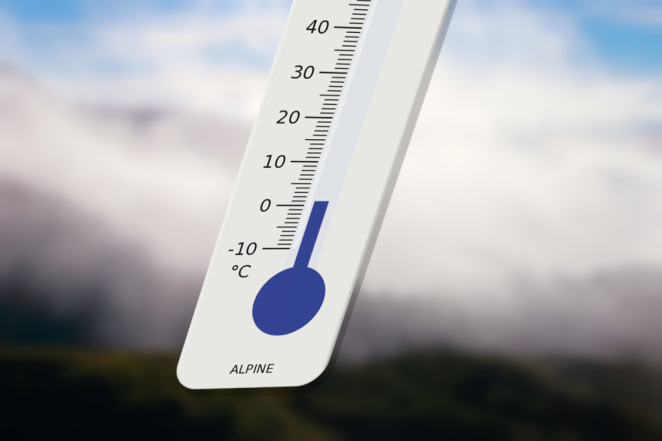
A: 1 °C
